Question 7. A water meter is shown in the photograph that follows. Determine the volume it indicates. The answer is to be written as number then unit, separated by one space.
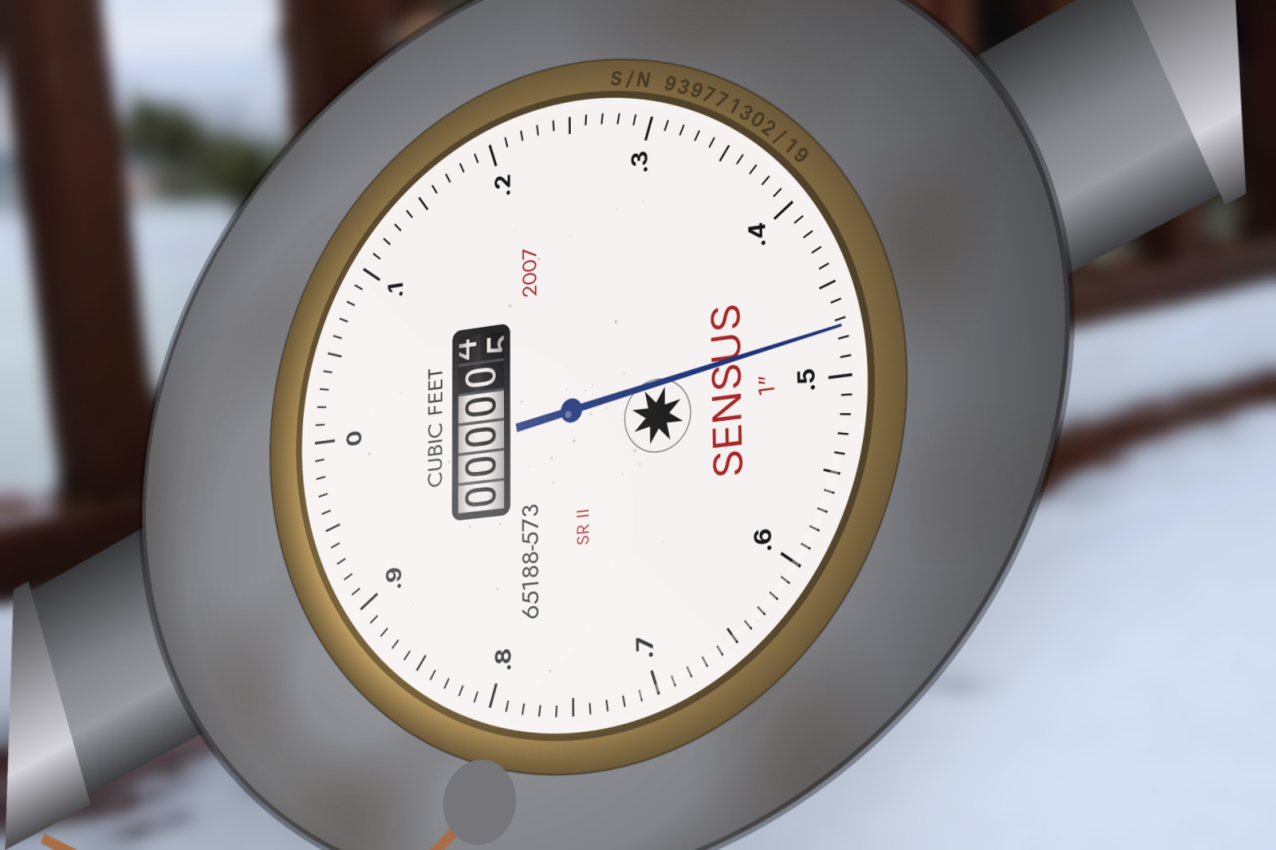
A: 4.47 ft³
